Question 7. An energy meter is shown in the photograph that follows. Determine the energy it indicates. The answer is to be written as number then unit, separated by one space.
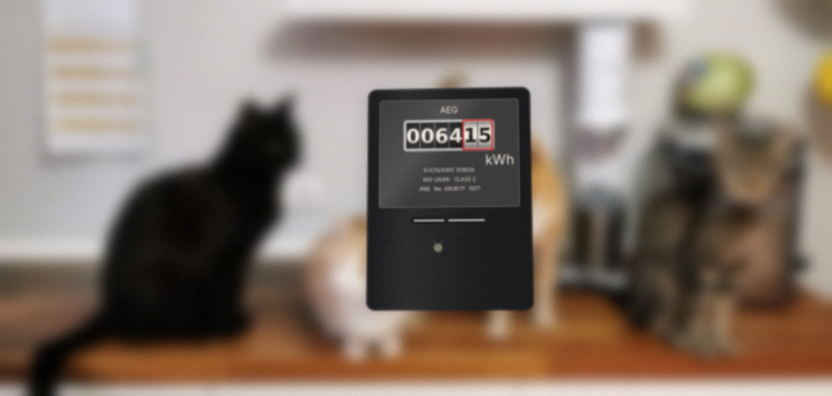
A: 64.15 kWh
